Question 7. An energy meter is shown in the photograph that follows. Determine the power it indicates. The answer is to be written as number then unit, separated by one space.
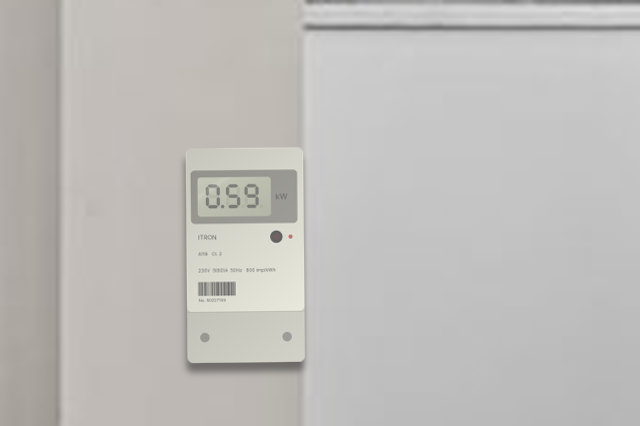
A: 0.59 kW
